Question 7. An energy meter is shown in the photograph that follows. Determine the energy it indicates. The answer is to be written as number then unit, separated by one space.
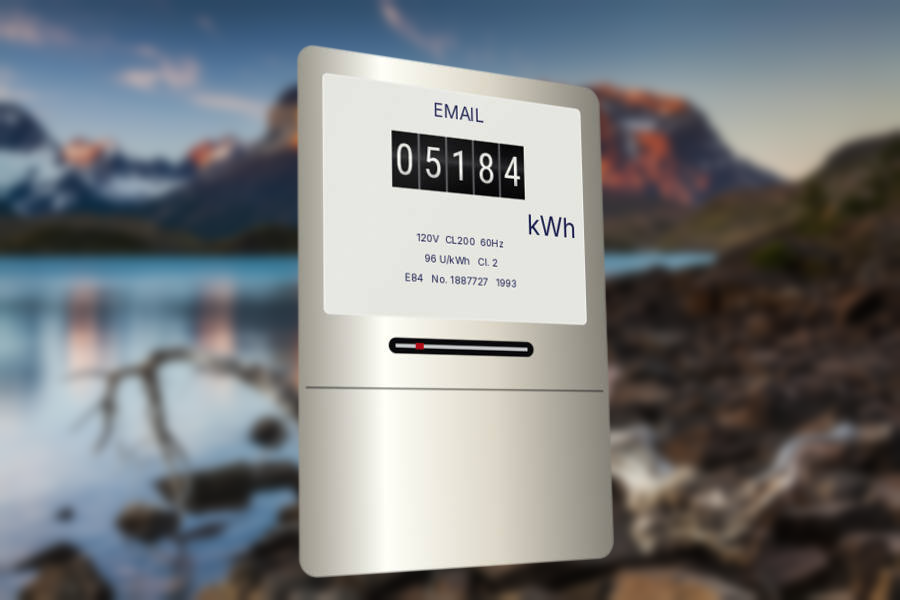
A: 5184 kWh
